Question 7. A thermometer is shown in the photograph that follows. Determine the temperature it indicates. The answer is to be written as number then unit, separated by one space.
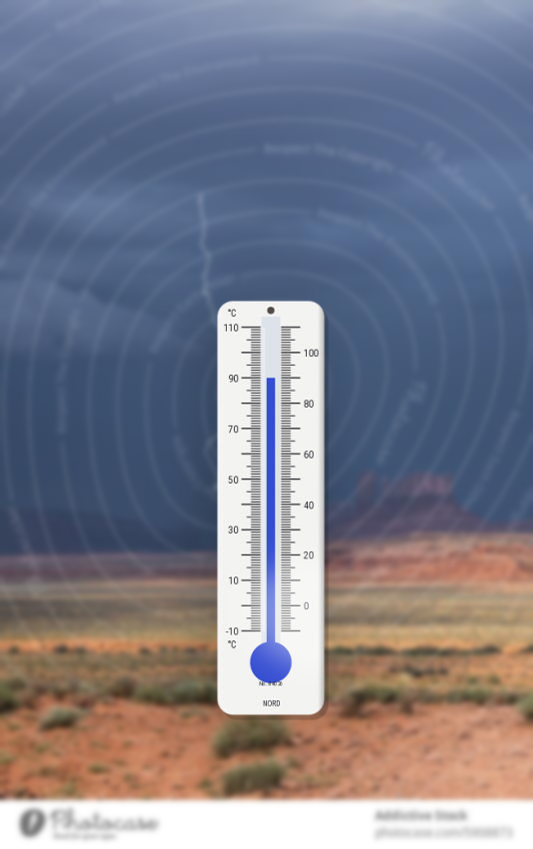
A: 90 °C
